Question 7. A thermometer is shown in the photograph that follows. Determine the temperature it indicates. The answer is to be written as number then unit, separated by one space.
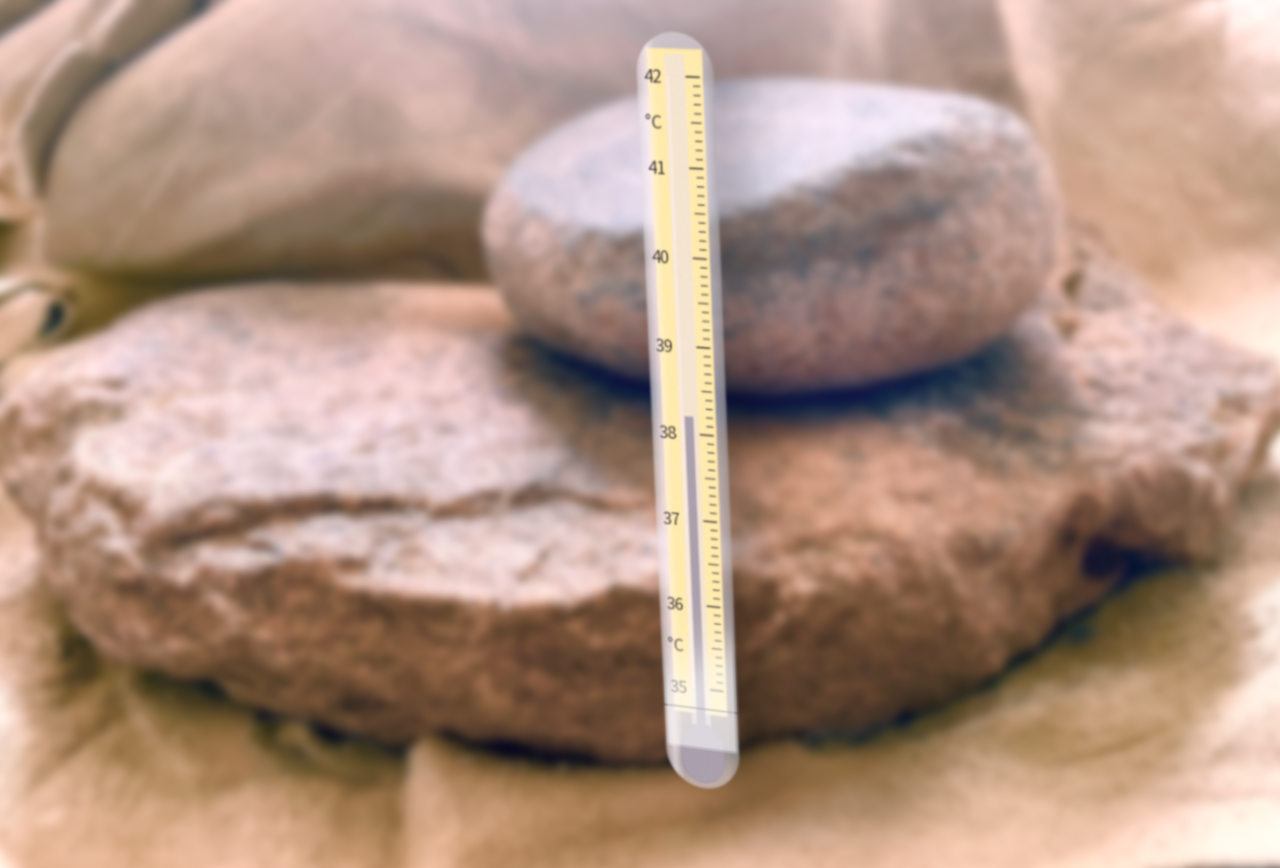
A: 38.2 °C
